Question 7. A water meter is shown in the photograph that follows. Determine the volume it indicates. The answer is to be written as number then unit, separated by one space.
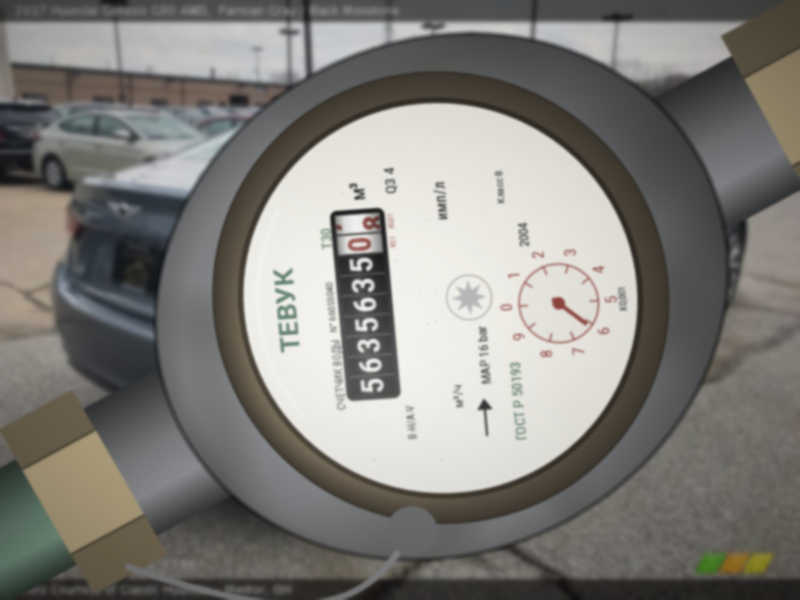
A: 5635635.076 m³
